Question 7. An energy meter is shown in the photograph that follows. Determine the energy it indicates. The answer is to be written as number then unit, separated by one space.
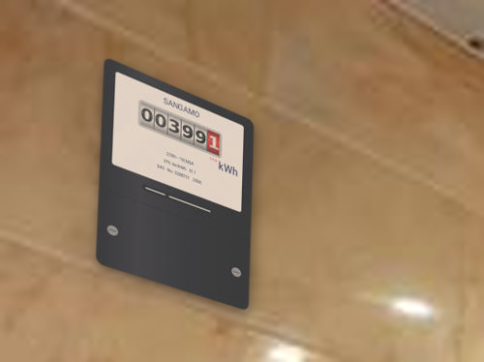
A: 399.1 kWh
